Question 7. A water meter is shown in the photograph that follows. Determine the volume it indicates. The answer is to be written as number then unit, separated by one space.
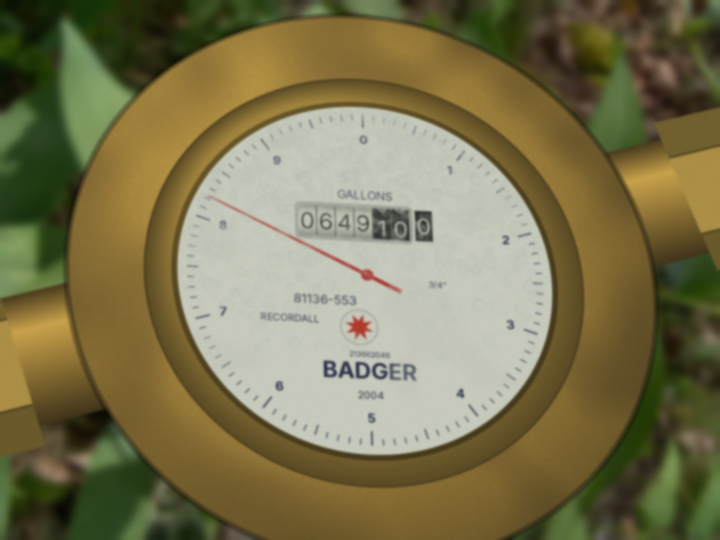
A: 649098.2 gal
